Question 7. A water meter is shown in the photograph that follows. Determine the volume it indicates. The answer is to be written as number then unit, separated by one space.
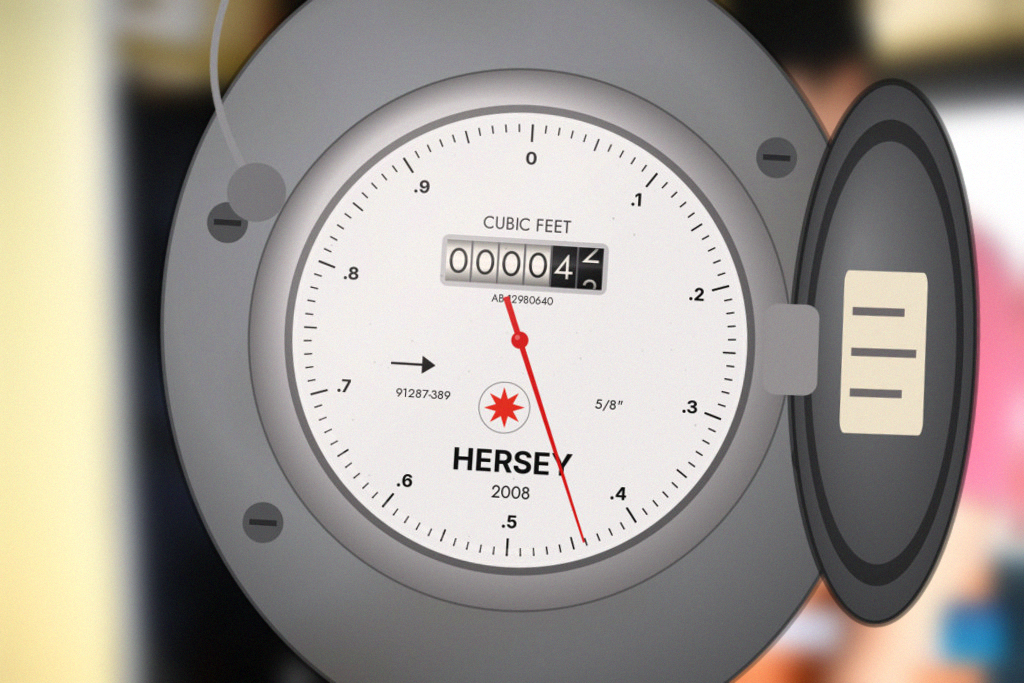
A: 42.44 ft³
